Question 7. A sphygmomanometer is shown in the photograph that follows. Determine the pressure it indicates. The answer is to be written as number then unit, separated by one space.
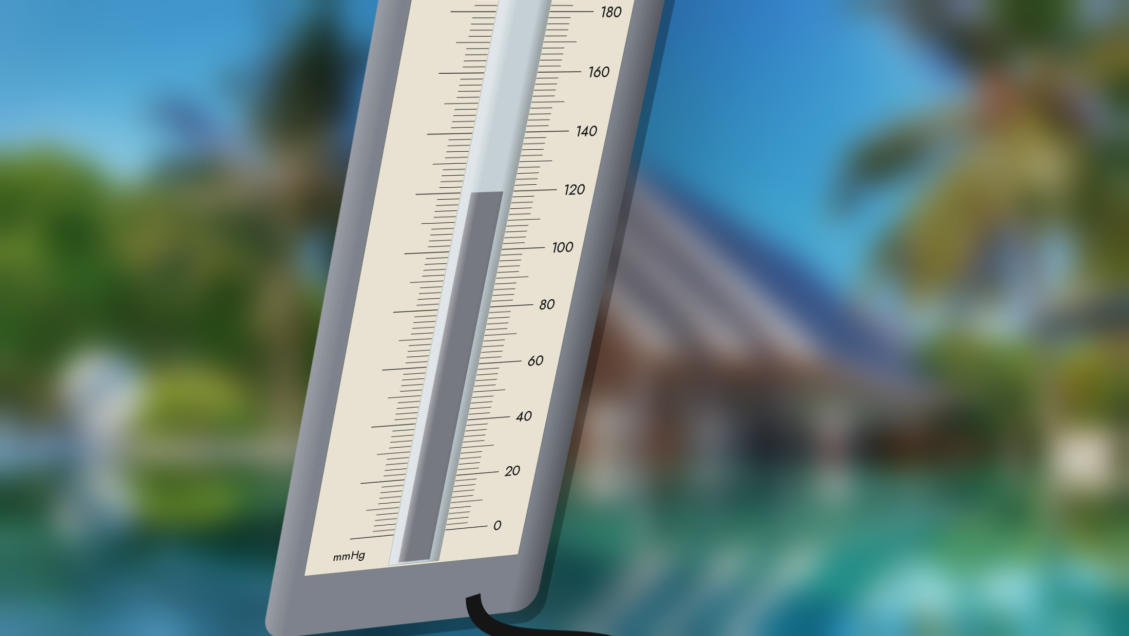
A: 120 mmHg
